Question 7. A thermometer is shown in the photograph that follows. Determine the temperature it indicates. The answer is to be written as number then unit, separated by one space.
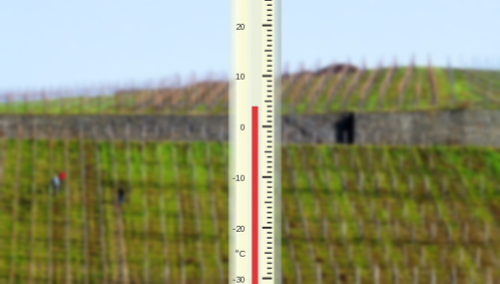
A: 4 °C
